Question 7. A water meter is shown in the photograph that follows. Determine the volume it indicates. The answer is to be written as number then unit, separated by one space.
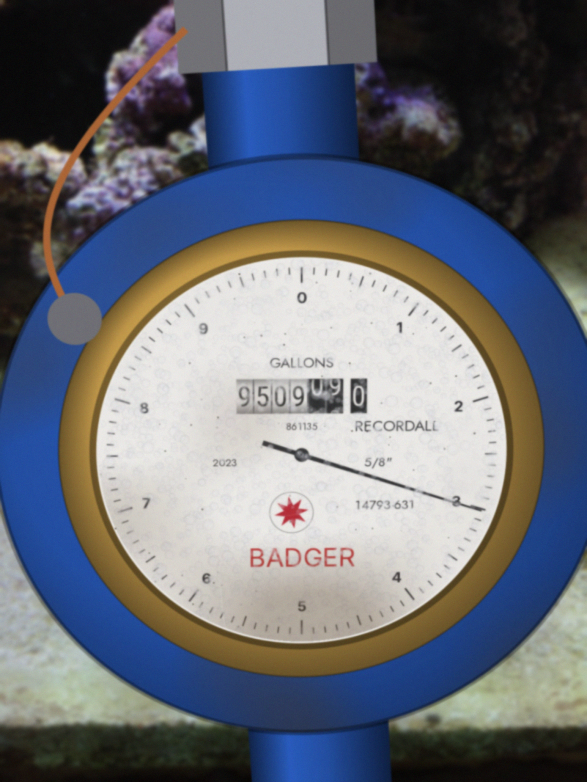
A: 9509093.0 gal
